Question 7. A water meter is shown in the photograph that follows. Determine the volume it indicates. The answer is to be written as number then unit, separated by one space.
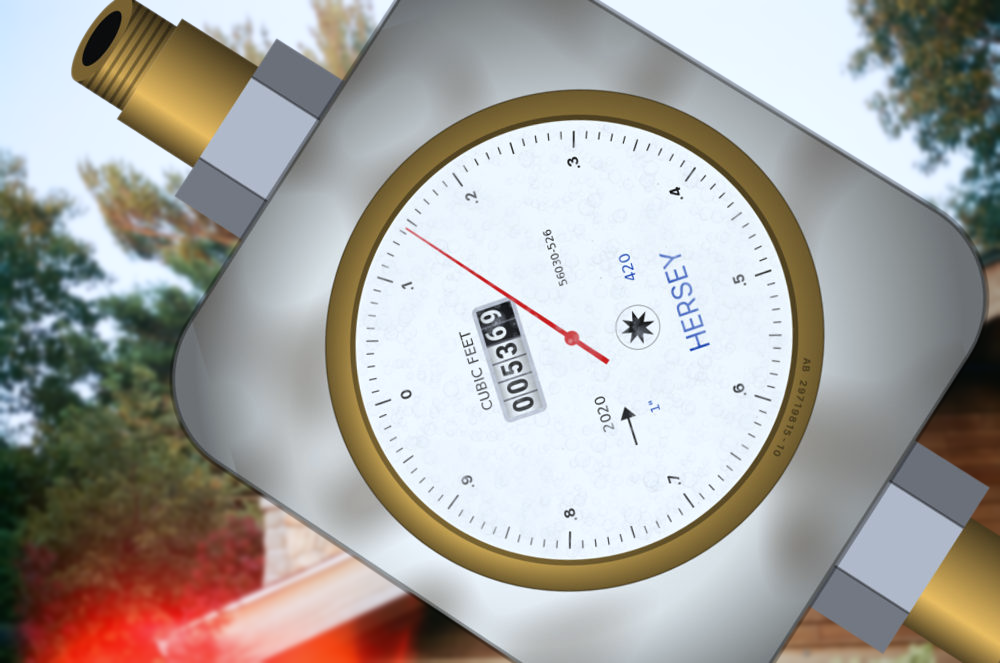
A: 5369.14 ft³
